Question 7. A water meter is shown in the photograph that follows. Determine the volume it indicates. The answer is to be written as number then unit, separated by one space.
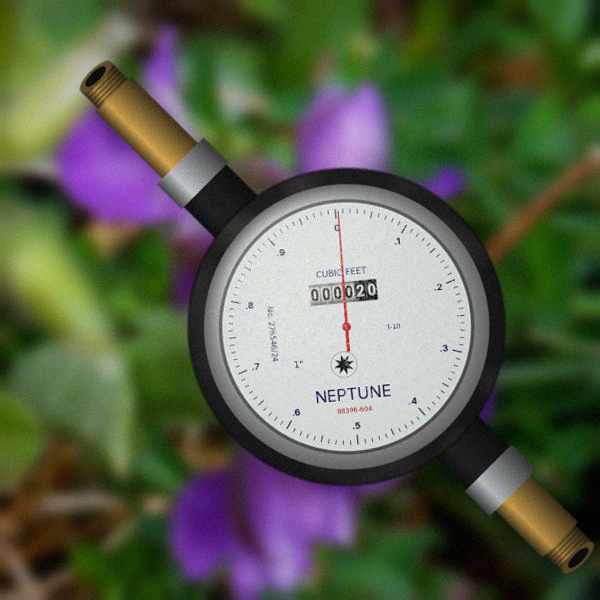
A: 20.00 ft³
